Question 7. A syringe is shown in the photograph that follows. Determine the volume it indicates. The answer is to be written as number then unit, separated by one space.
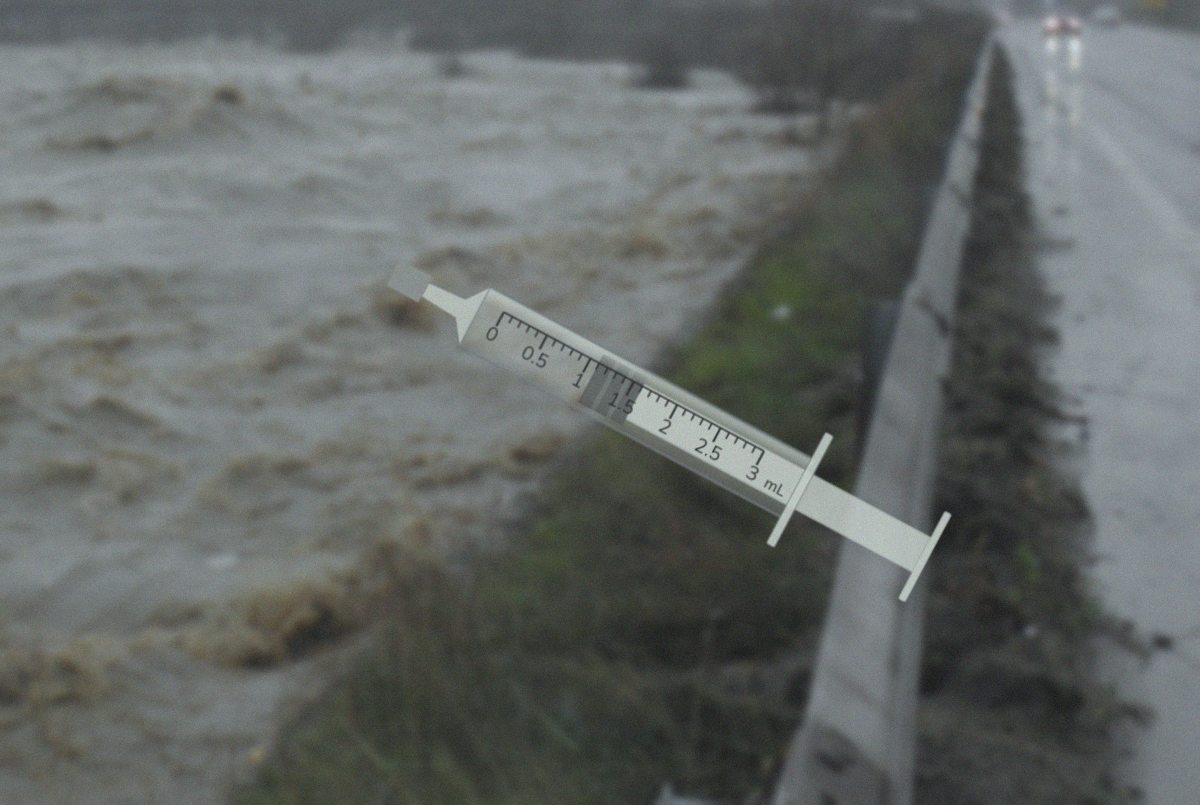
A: 1.1 mL
